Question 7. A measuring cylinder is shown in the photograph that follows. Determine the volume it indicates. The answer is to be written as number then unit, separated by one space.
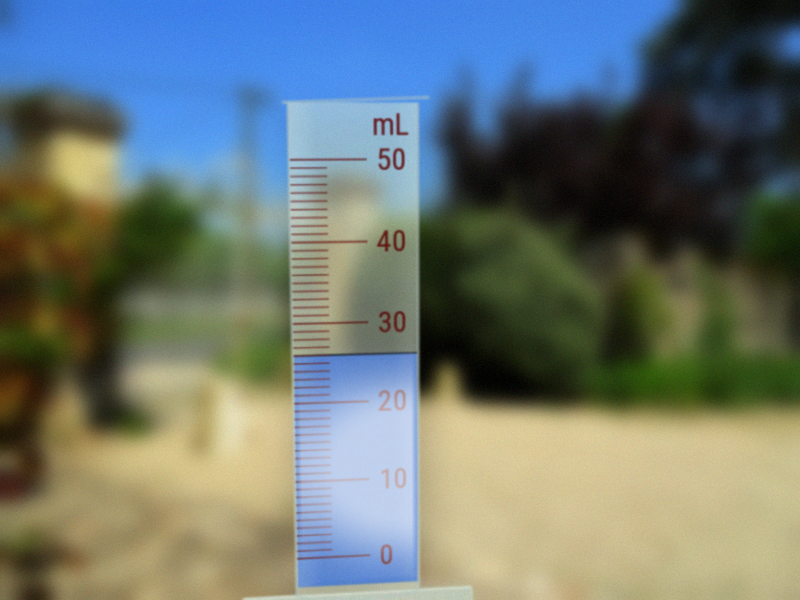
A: 26 mL
